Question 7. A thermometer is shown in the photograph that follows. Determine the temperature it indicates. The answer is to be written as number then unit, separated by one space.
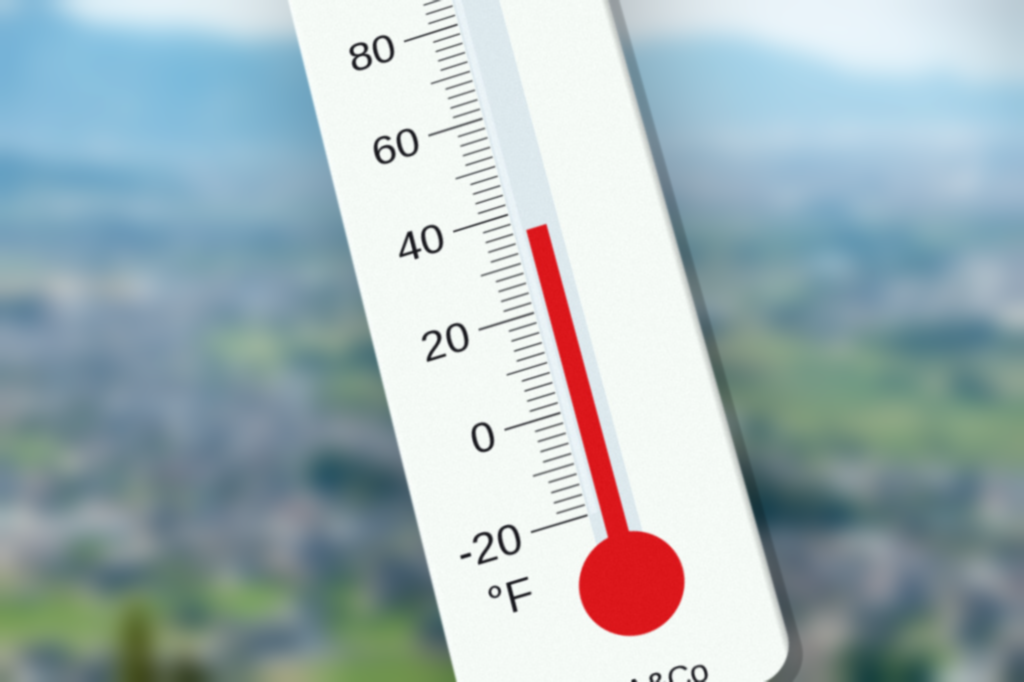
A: 36 °F
